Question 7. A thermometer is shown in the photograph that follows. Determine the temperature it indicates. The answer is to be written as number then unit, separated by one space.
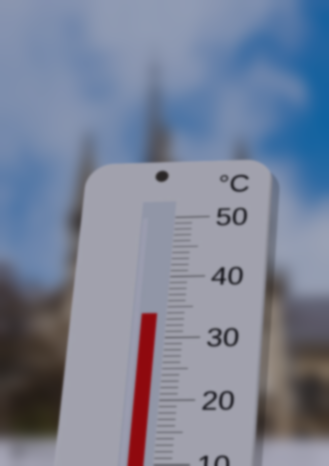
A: 34 °C
